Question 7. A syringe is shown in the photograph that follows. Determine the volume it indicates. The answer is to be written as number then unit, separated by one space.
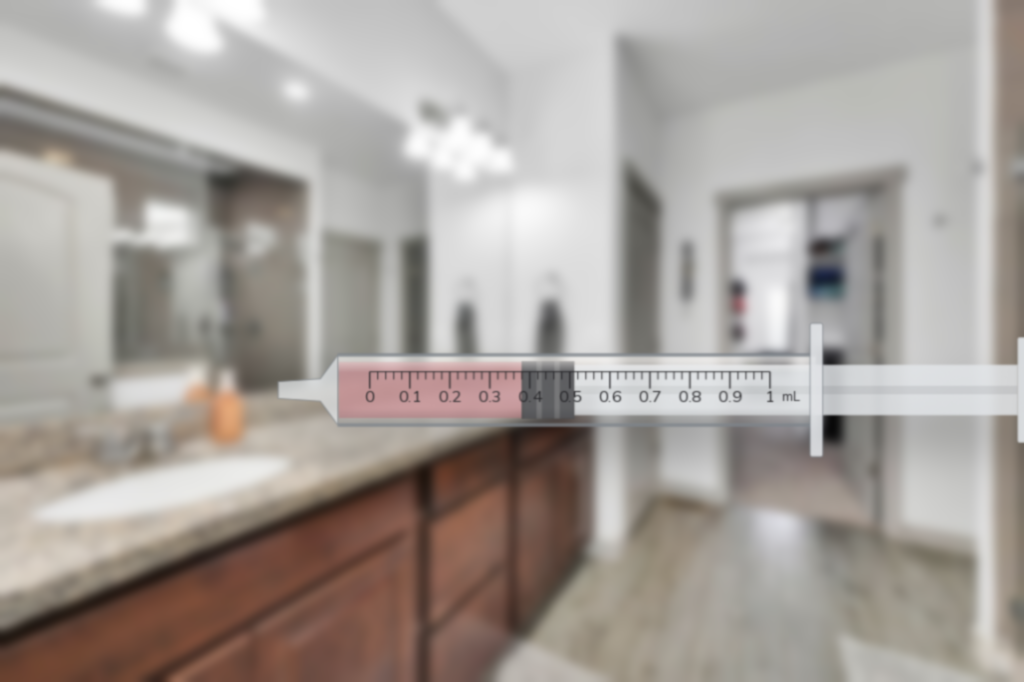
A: 0.38 mL
